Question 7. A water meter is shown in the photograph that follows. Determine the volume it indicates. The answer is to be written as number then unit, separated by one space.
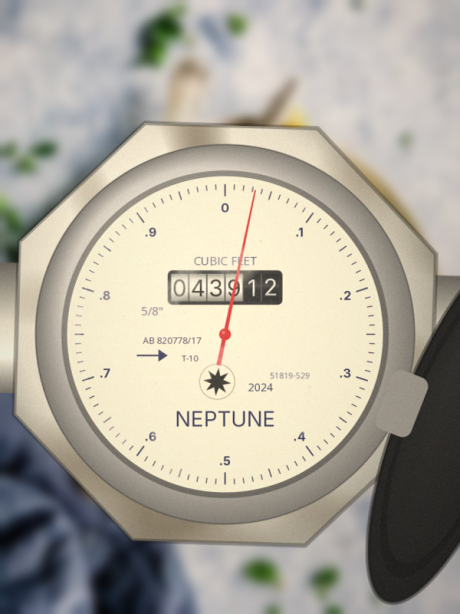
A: 43912.03 ft³
